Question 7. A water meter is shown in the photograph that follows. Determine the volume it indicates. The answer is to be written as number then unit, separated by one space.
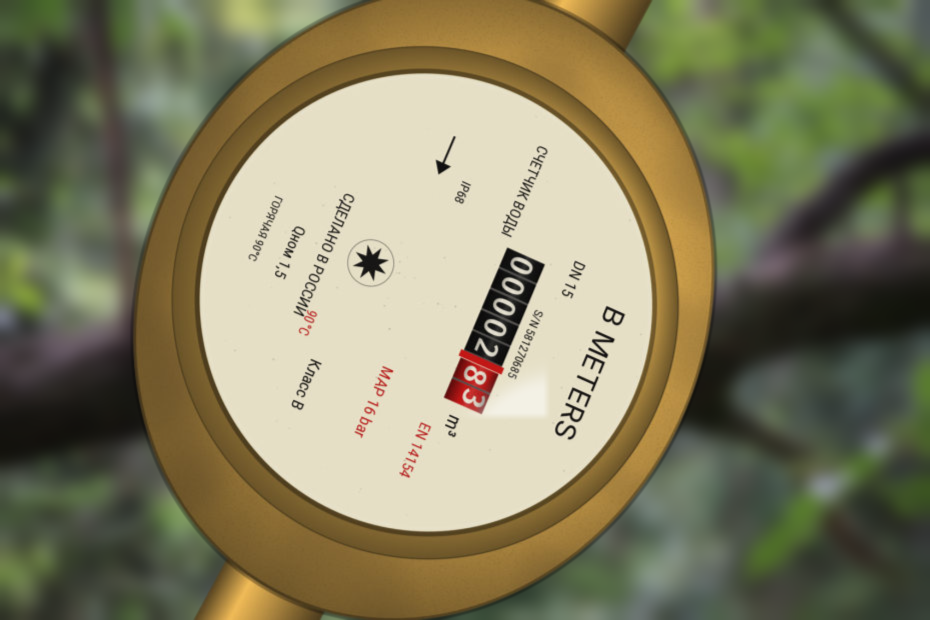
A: 2.83 m³
